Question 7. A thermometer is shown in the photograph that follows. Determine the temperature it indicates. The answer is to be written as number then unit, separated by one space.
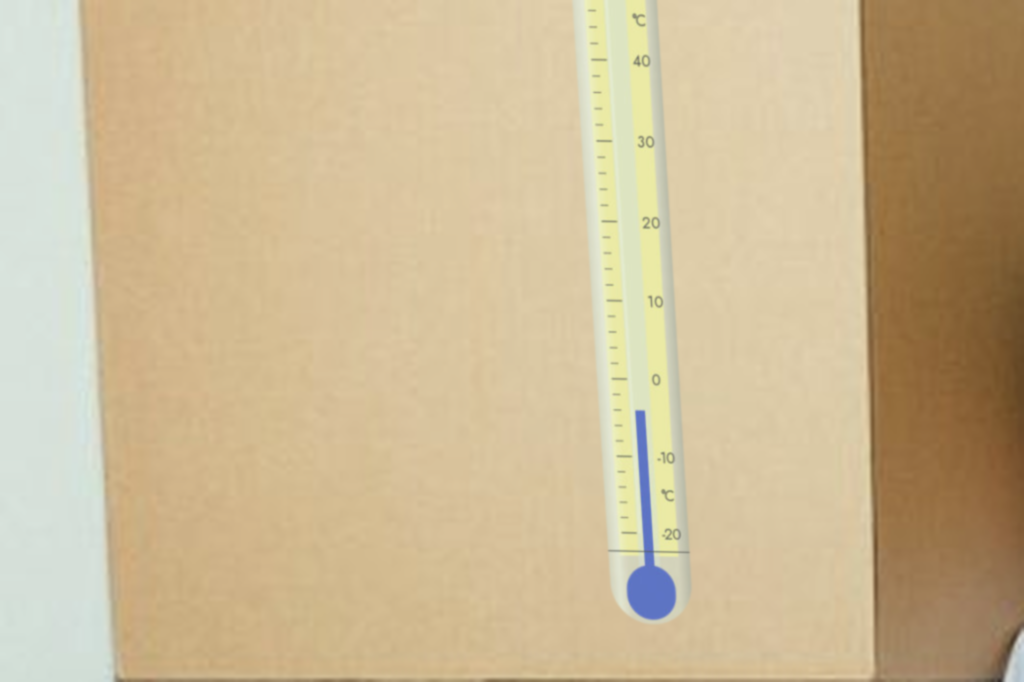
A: -4 °C
